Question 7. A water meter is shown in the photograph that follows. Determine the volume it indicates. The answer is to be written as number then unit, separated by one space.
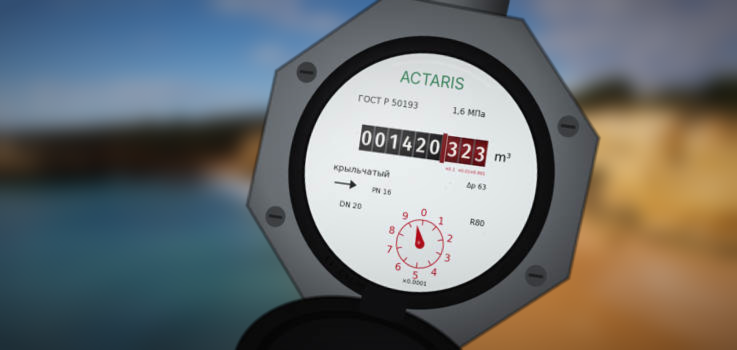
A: 1420.3229 m³
